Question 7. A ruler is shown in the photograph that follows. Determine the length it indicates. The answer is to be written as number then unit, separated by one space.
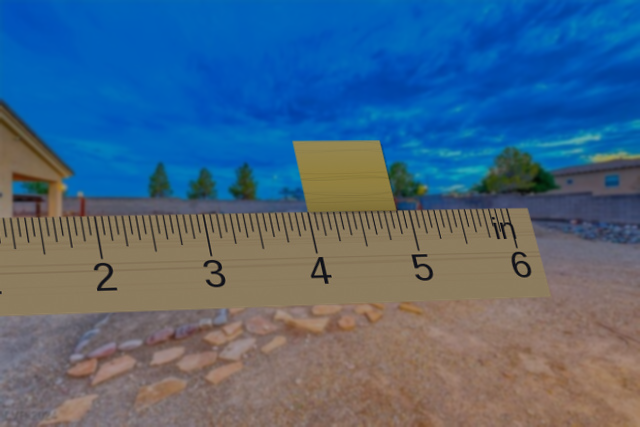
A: 0.875 in
